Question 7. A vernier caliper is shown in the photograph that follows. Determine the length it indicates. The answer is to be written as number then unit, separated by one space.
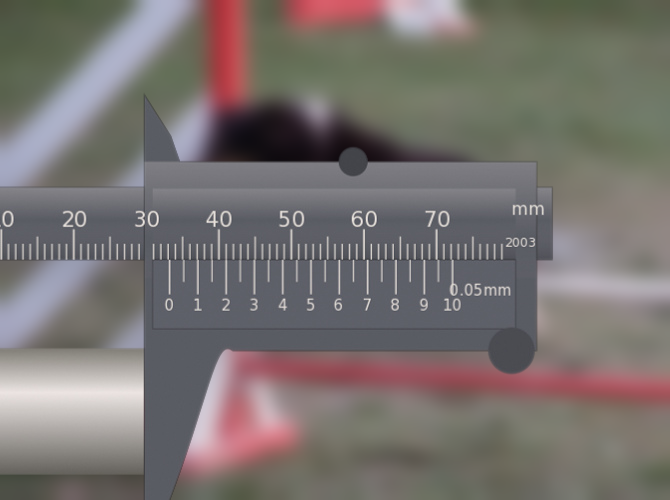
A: 33.2 mm
